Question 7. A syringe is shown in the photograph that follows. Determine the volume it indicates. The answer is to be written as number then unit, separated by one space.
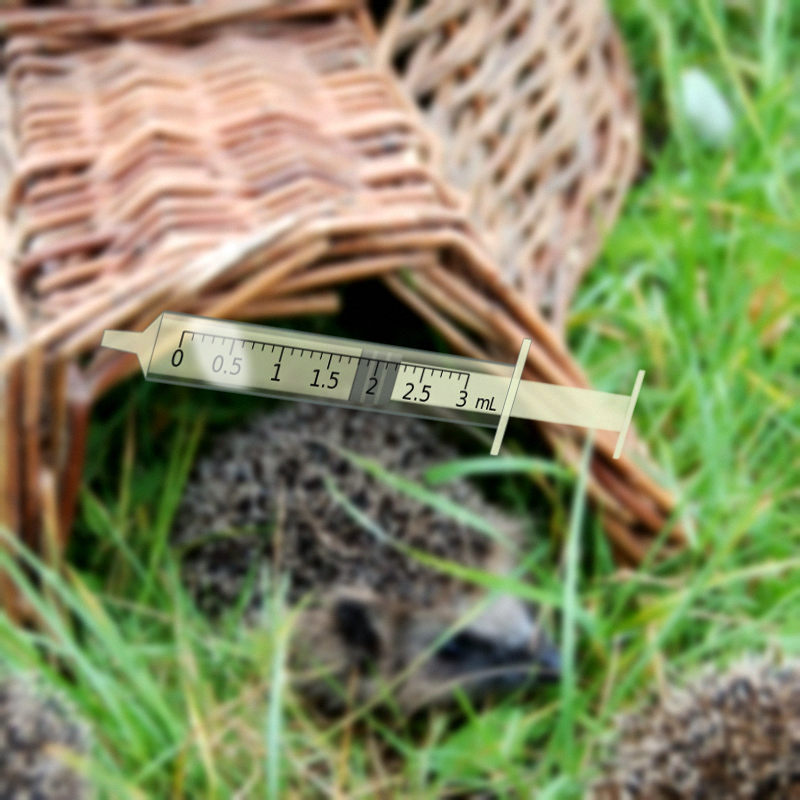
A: 1.8 mL
